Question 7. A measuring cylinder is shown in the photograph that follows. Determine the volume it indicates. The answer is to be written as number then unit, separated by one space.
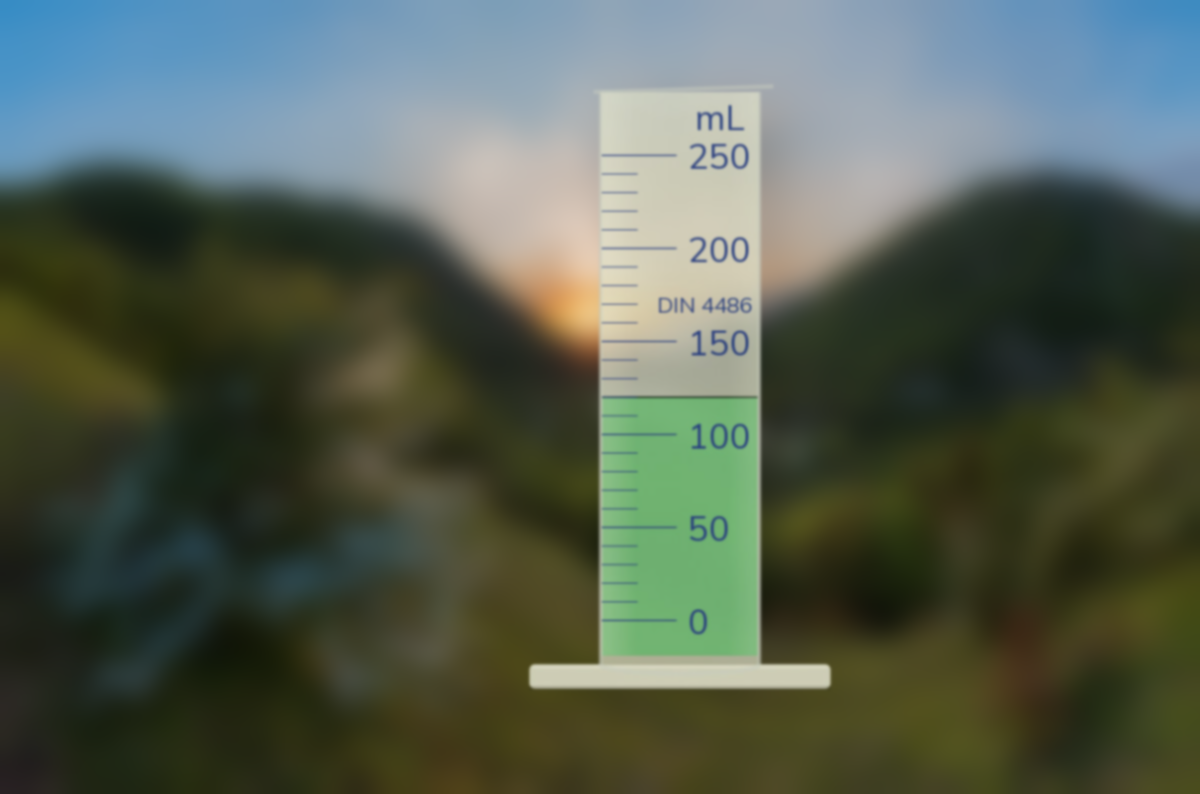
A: 120 mL
